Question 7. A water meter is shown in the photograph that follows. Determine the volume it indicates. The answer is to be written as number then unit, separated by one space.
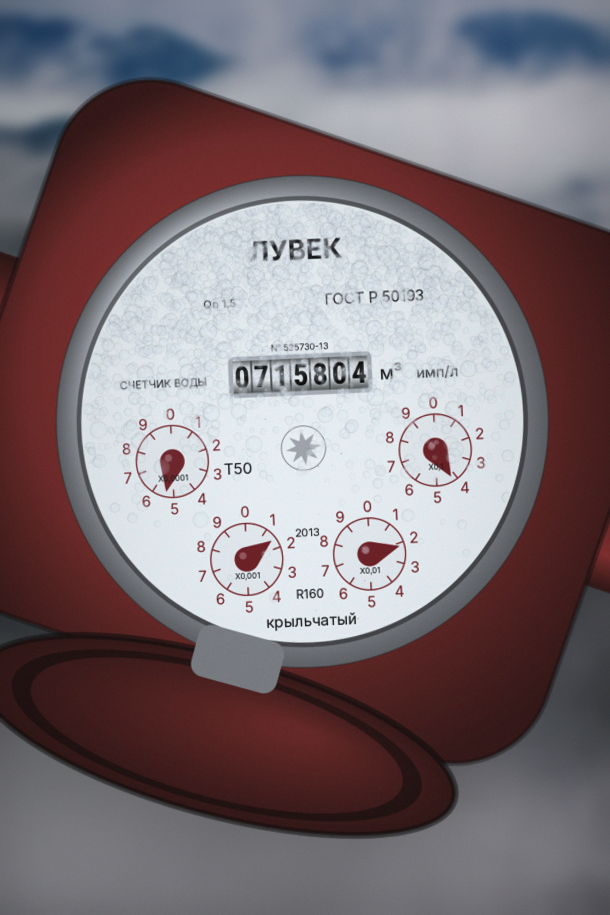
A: 715804.4215 m³
